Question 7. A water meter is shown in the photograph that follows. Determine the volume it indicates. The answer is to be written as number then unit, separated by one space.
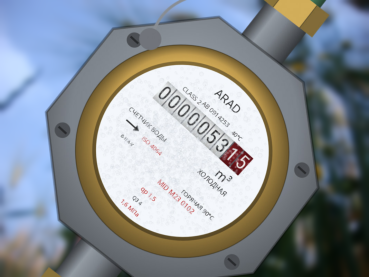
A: 53.15 m³
